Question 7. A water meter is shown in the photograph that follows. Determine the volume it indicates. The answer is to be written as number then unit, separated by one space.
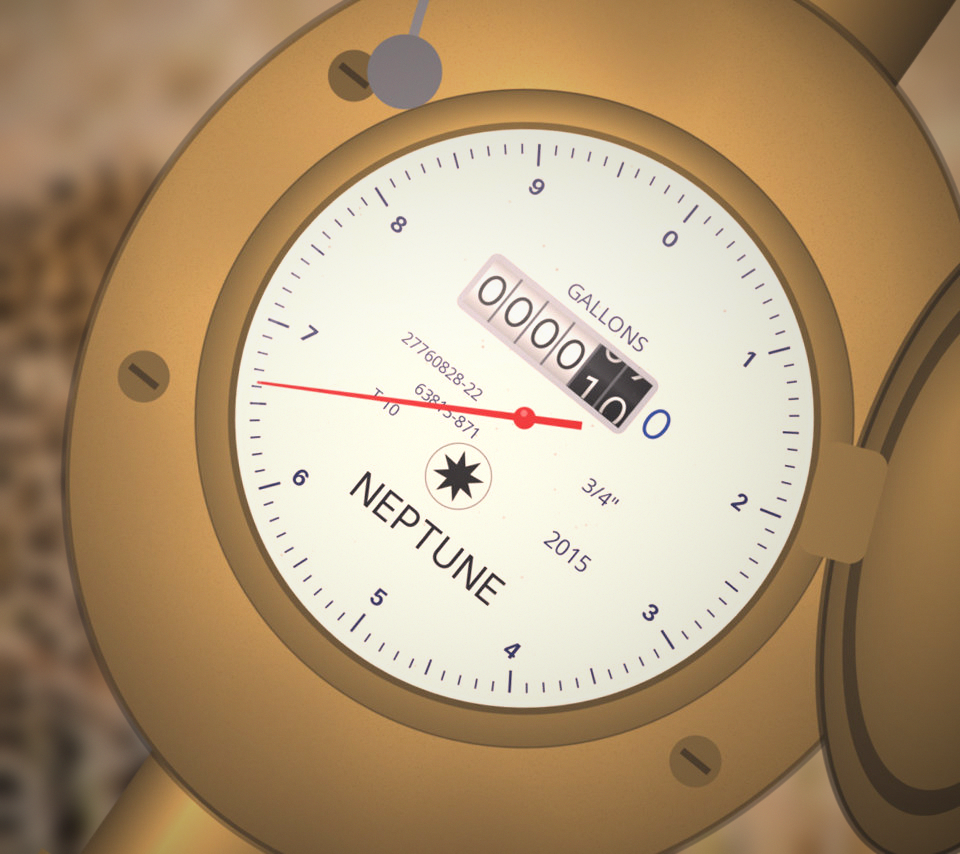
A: 96.6 gal
